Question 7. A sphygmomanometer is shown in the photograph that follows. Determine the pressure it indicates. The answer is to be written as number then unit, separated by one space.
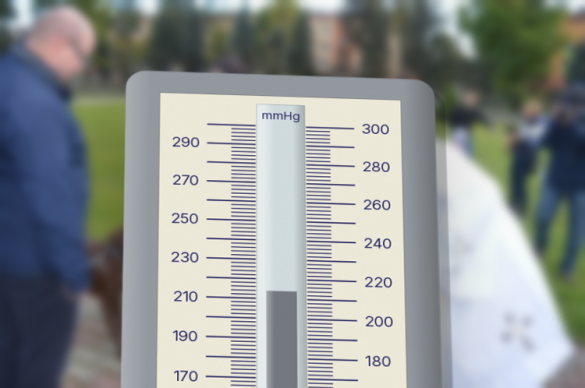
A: 214 mmHg
